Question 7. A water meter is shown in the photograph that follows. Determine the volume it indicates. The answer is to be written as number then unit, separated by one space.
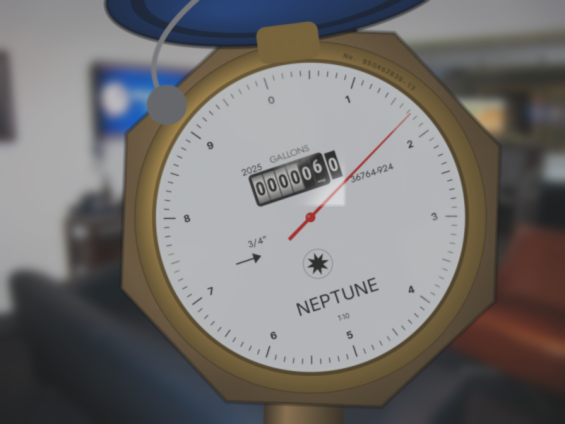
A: 61.7 gal
